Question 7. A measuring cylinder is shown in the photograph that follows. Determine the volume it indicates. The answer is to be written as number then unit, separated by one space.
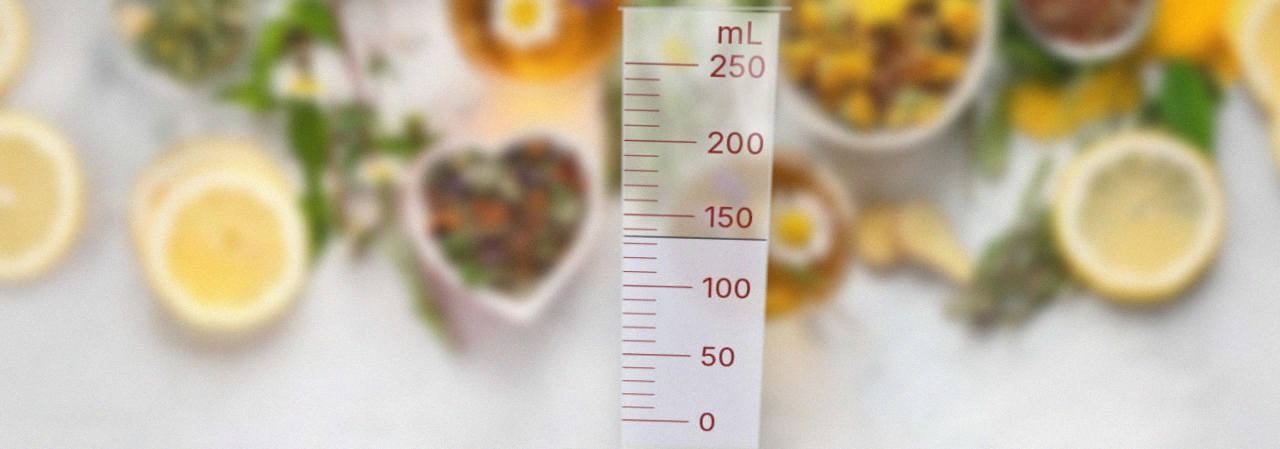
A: 135 mL
